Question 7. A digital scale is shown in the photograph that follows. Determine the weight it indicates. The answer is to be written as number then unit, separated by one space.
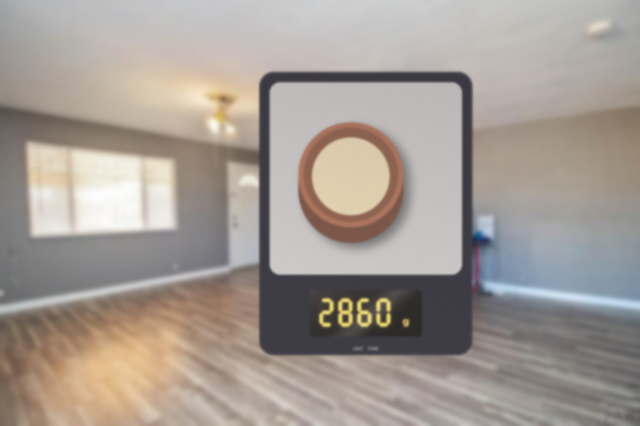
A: 2860 g
